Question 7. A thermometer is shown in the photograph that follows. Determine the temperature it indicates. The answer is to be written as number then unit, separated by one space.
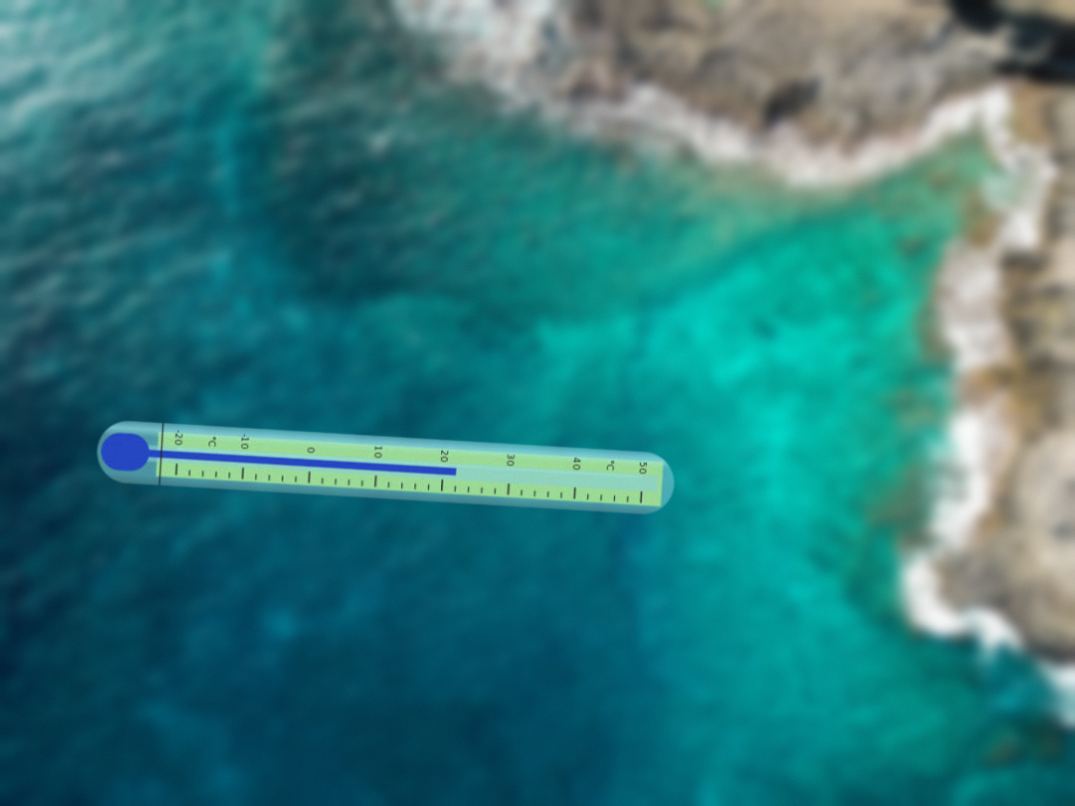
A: 22 °C
